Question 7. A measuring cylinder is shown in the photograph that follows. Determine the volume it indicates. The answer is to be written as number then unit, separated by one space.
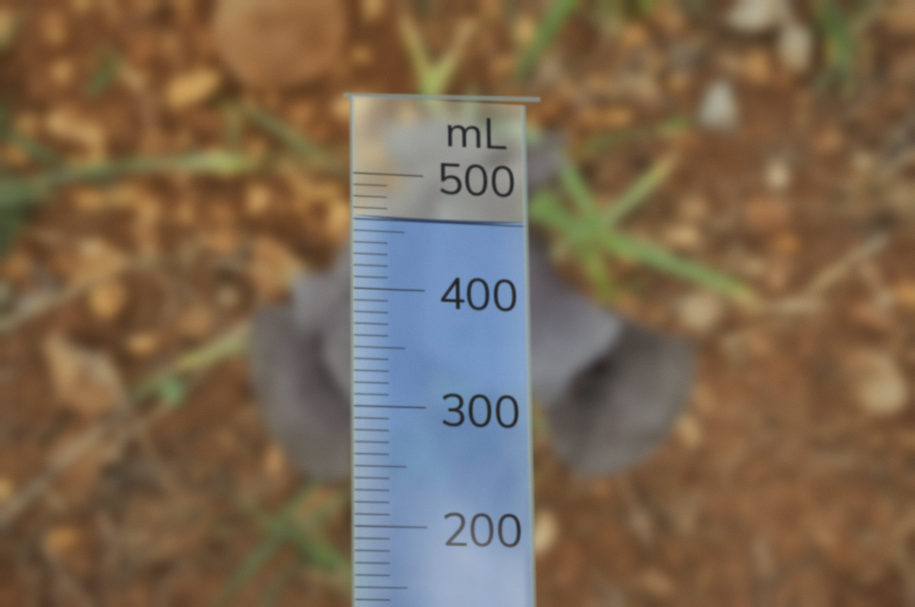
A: 460 mL
